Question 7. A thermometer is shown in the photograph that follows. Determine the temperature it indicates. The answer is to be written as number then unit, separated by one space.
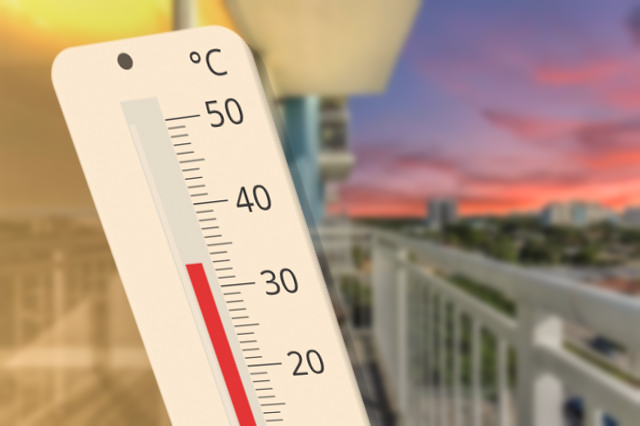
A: 33 °C
